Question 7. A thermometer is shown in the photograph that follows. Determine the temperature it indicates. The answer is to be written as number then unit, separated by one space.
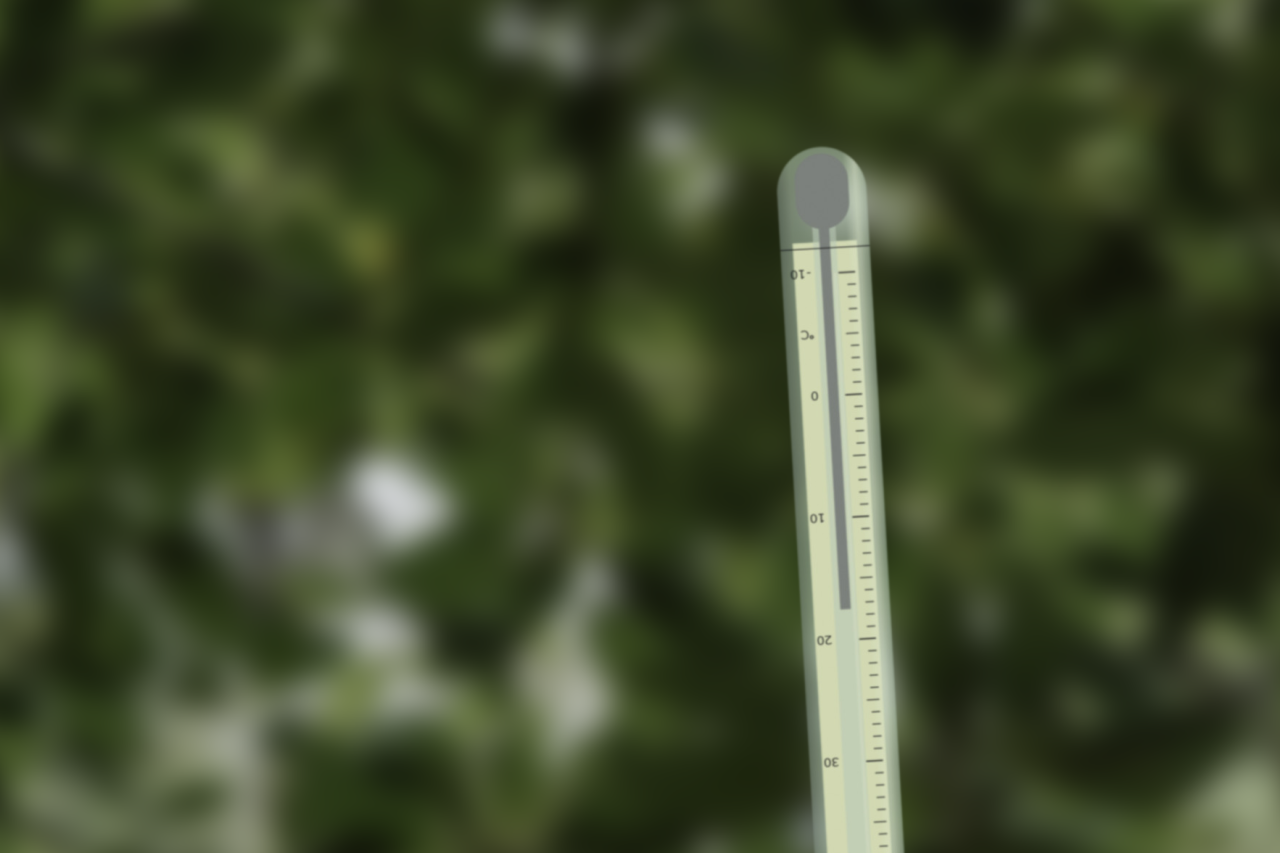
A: 17.5 °C
